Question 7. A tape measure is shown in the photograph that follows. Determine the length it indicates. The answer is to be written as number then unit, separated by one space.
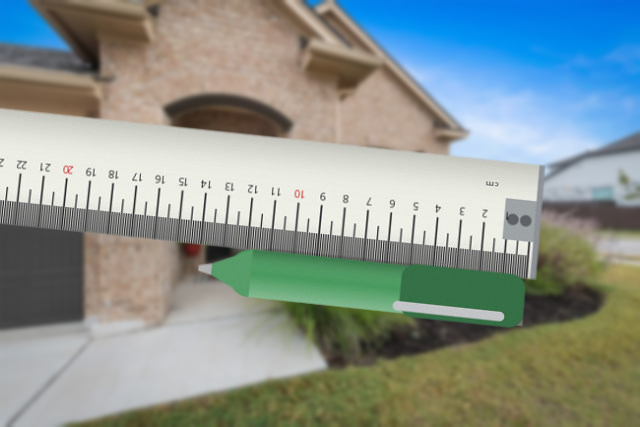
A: 14 cm
